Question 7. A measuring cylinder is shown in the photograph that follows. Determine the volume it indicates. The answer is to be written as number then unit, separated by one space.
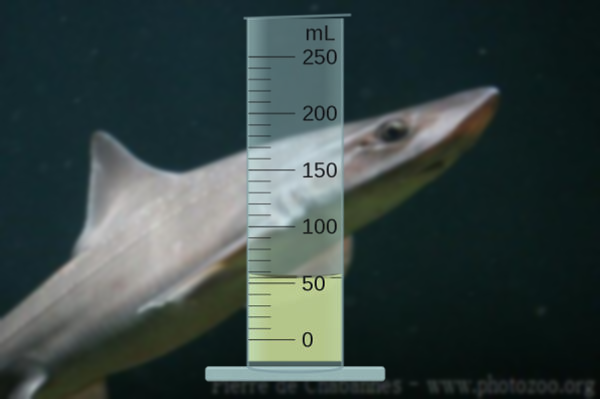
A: 55 mL
